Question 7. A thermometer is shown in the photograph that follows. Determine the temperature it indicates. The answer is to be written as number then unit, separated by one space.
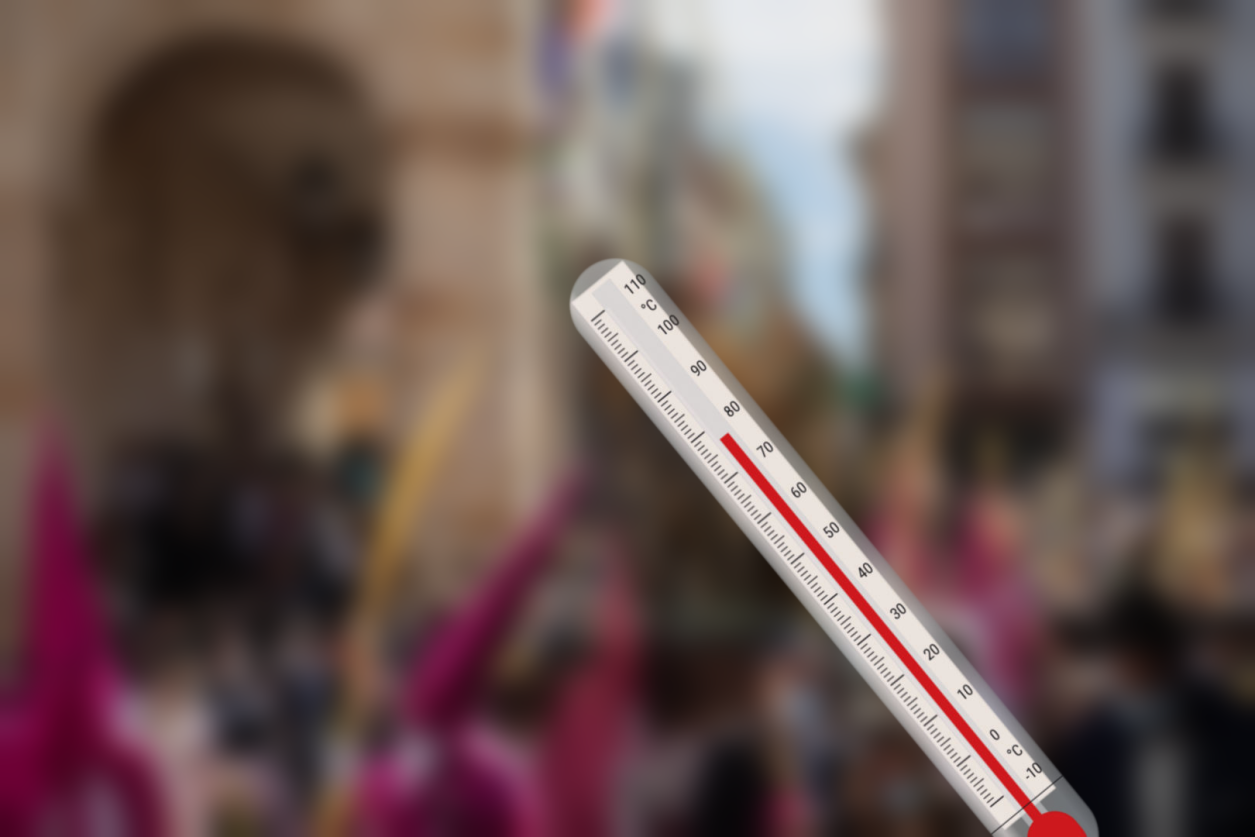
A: 77 °C
